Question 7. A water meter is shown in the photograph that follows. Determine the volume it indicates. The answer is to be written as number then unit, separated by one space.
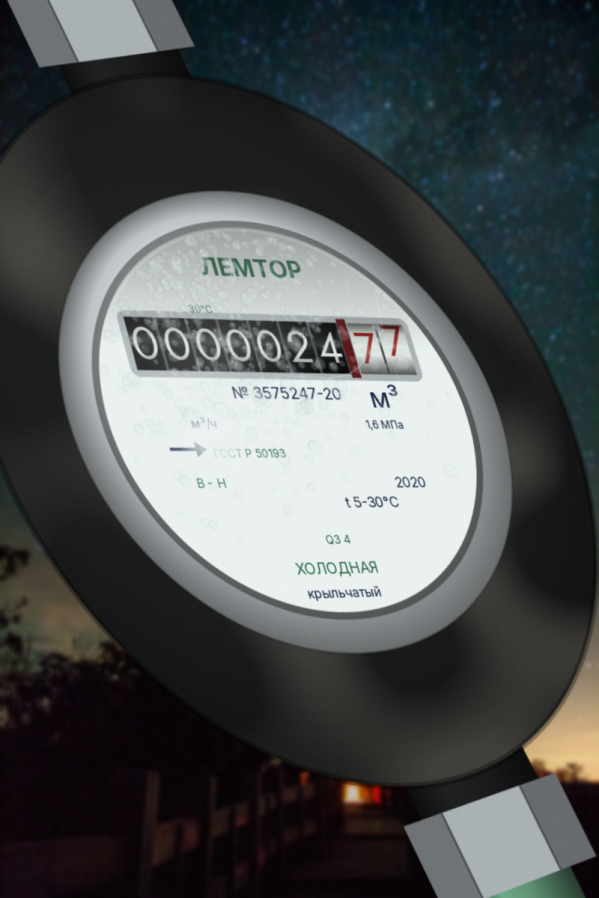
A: 24.77 m³
